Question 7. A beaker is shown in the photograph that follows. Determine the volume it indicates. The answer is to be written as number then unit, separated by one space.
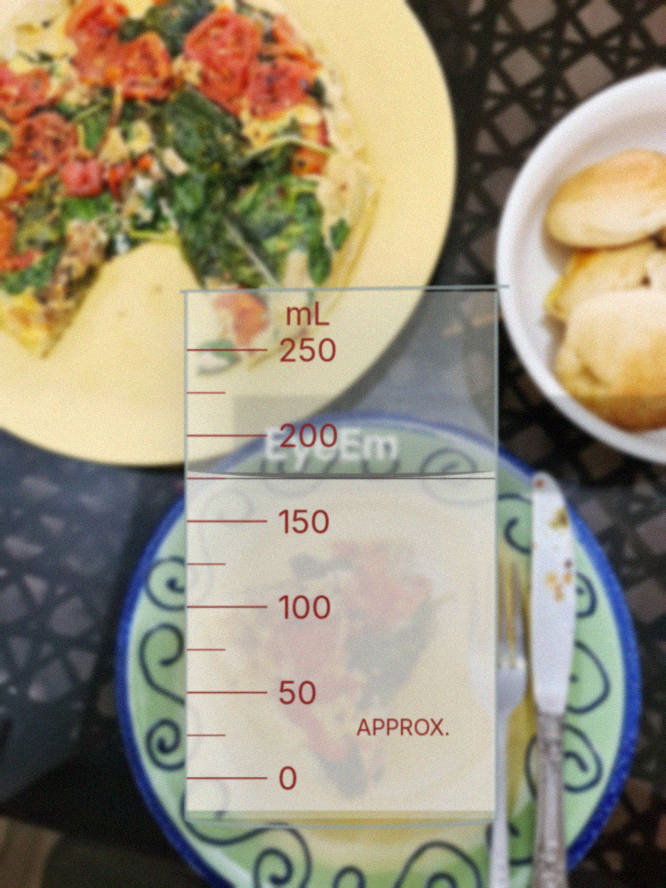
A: 175 mL
